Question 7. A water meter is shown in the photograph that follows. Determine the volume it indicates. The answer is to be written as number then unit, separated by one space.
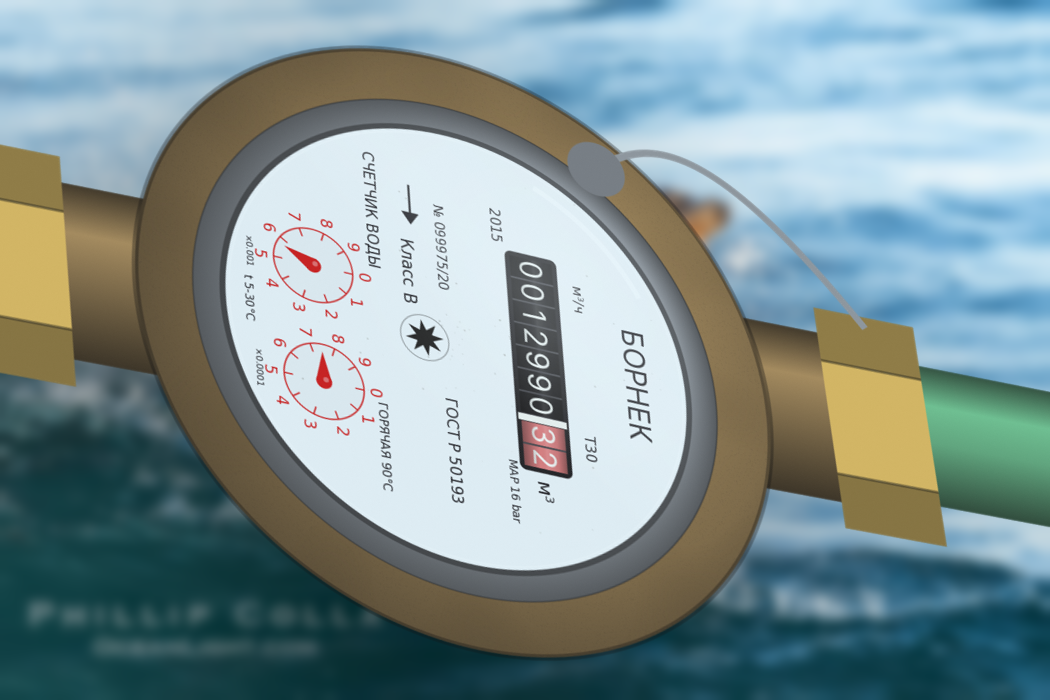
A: 12990.3257 m³
